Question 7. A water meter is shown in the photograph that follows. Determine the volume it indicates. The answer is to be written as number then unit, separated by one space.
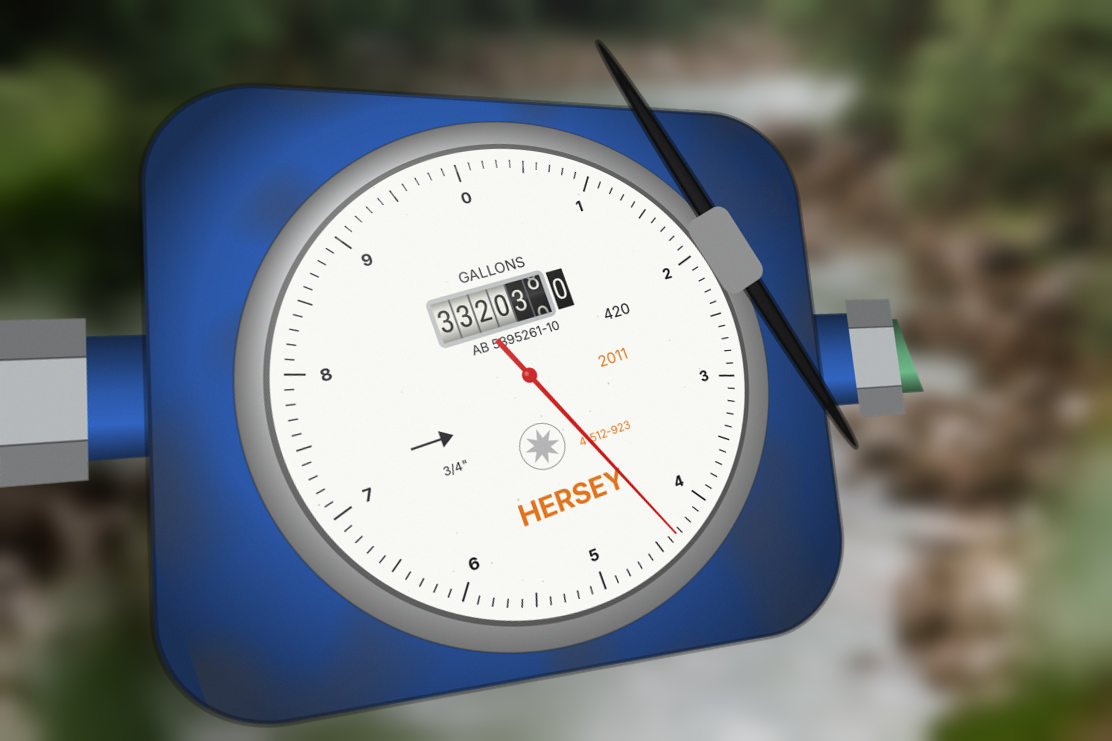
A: 3320384.3 gal
